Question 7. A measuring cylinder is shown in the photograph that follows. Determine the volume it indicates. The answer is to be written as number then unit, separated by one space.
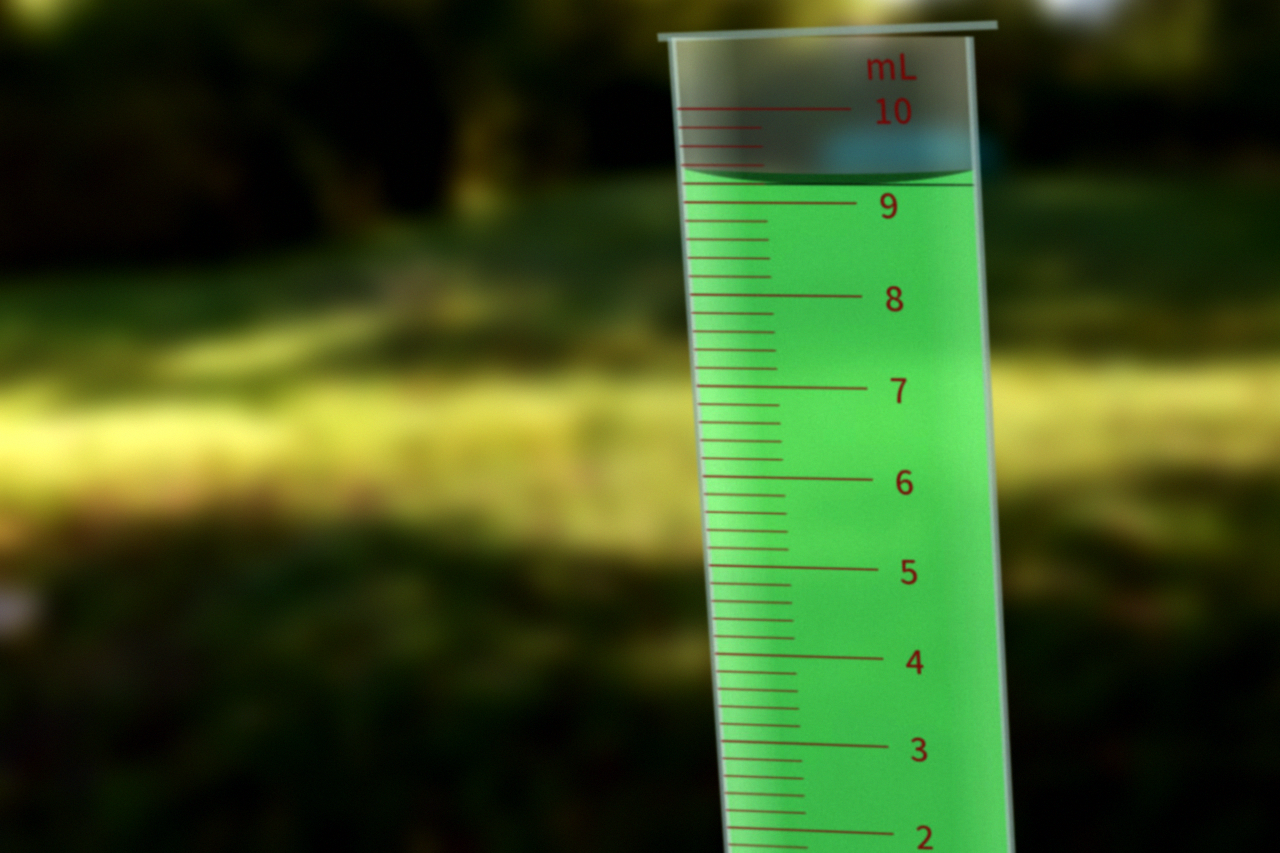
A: 9.2 mL
